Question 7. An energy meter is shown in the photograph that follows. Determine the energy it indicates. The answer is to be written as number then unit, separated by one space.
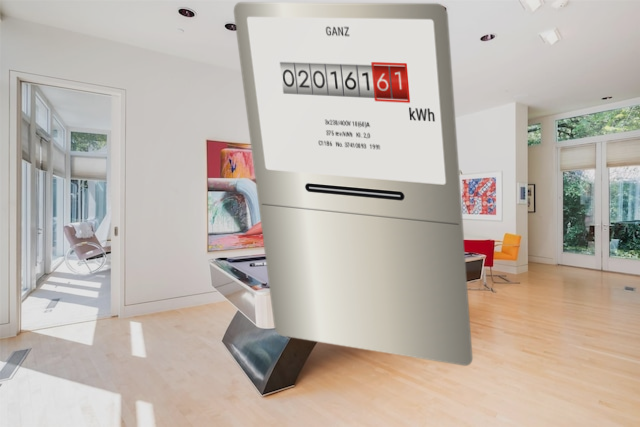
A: 20161.61 kWh
